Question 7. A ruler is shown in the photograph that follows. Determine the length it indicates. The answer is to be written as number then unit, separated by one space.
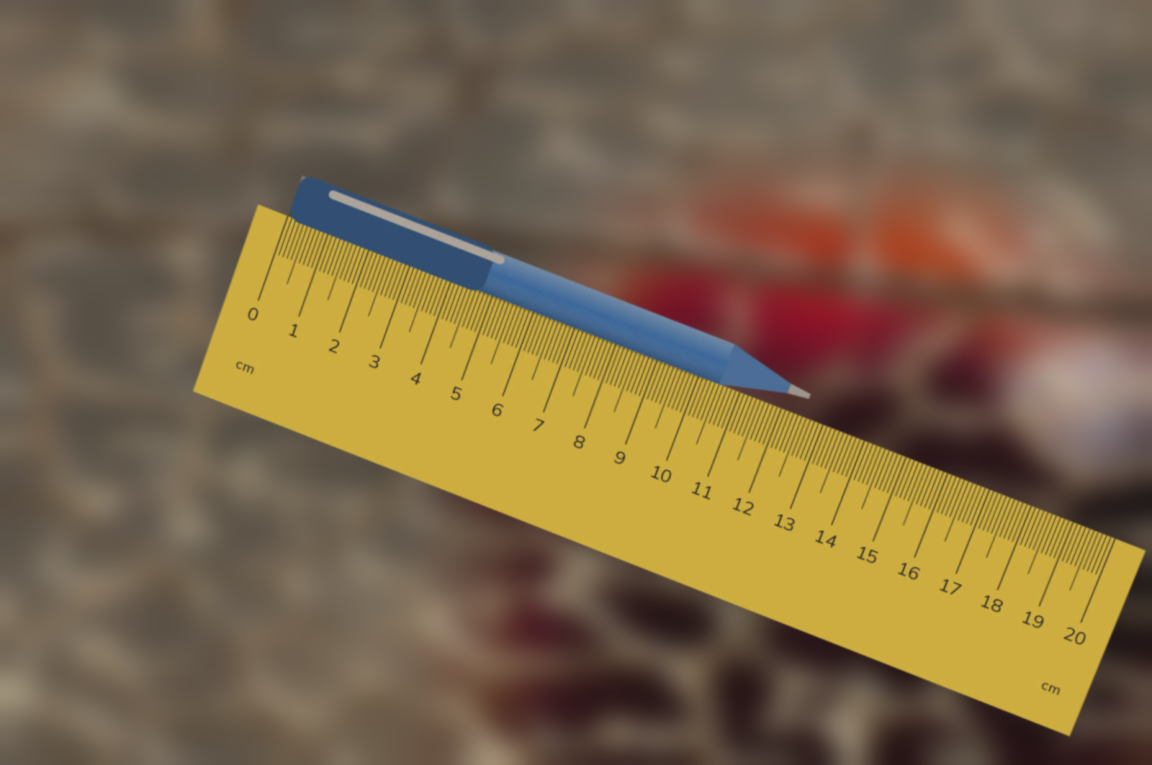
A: 12.5 cm
